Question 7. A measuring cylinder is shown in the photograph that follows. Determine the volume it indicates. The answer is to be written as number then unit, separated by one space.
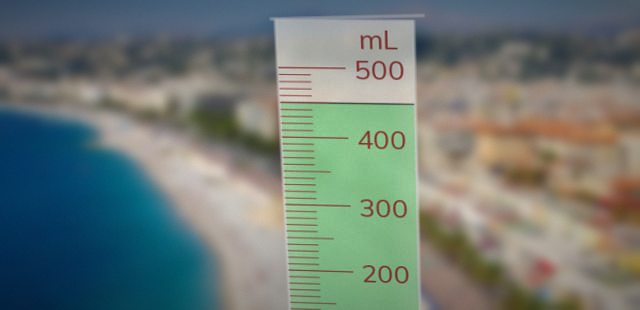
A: 450 mL
